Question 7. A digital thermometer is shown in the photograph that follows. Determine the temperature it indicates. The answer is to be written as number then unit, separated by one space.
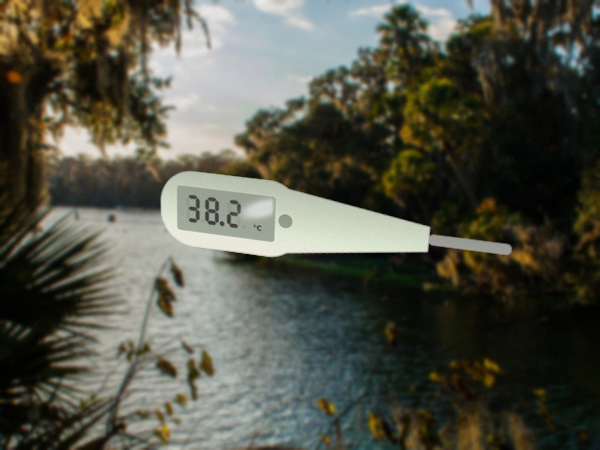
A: 38.2 °C
